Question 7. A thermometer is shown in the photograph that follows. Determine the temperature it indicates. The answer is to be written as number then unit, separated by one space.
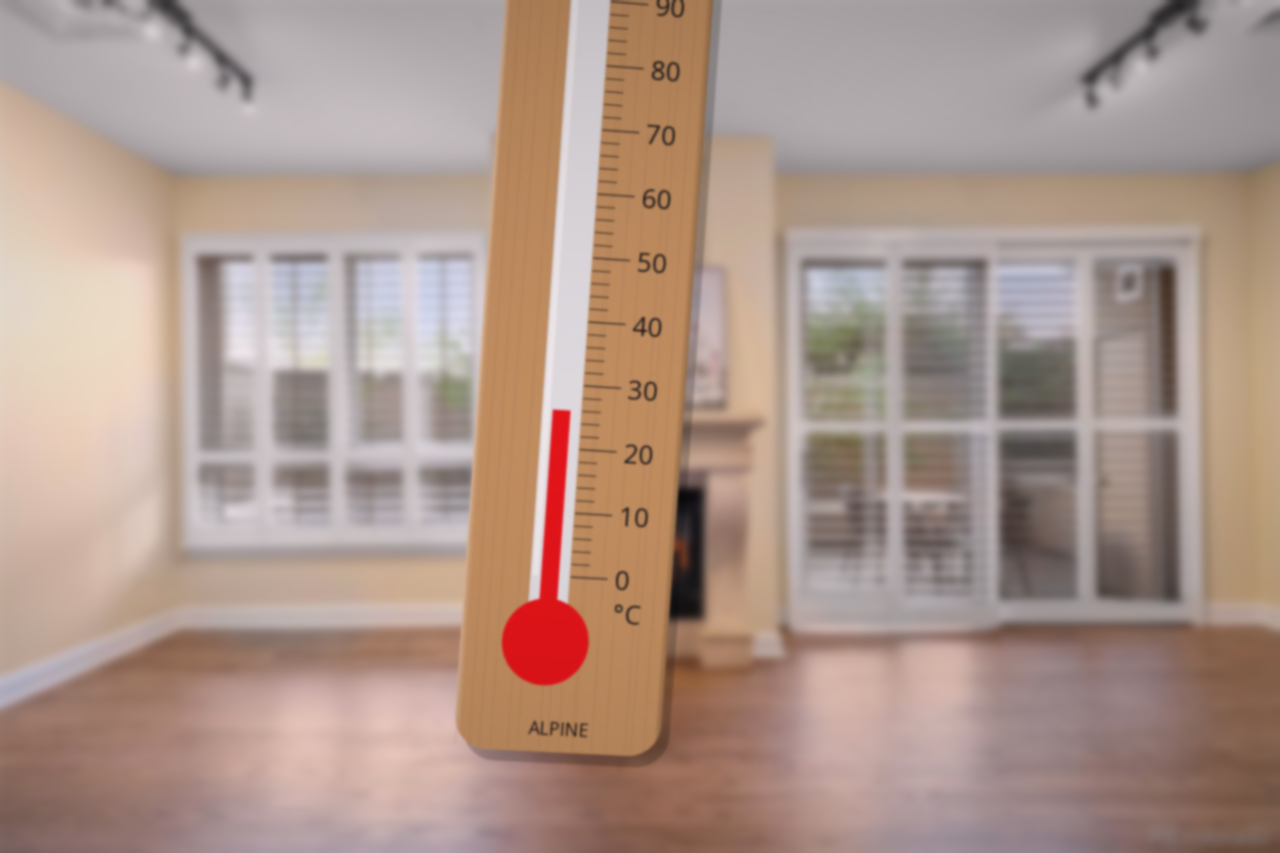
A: 26 °C
